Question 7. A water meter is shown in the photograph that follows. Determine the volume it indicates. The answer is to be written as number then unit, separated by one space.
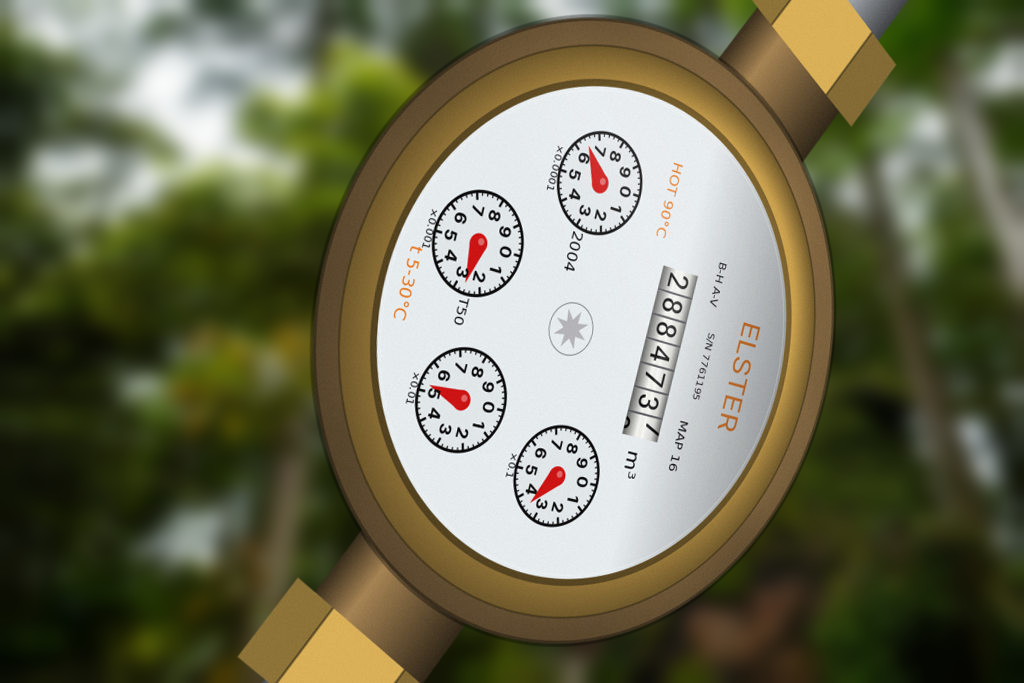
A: 2884737.3526 m³
